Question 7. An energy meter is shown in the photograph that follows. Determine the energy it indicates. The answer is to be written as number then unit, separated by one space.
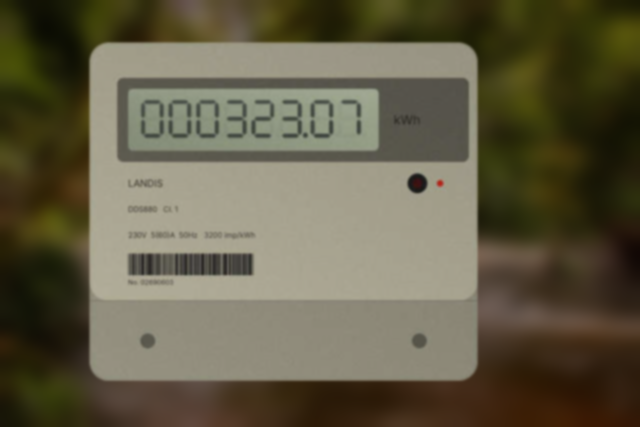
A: 323.07 kWh
